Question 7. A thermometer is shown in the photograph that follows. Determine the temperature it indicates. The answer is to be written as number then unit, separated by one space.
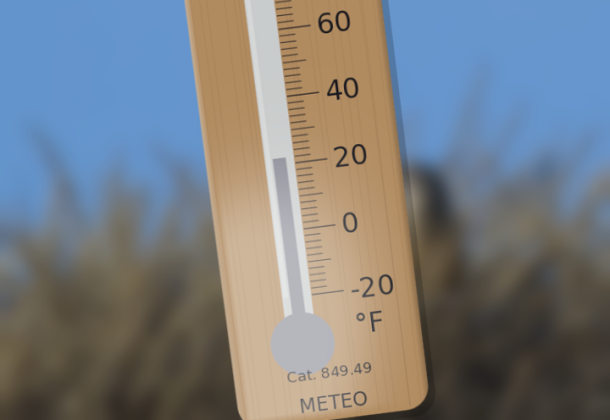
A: 22 °F
